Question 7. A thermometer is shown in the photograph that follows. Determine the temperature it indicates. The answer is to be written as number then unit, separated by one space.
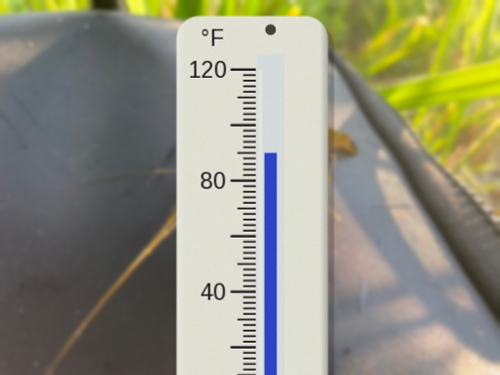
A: 90 °F
